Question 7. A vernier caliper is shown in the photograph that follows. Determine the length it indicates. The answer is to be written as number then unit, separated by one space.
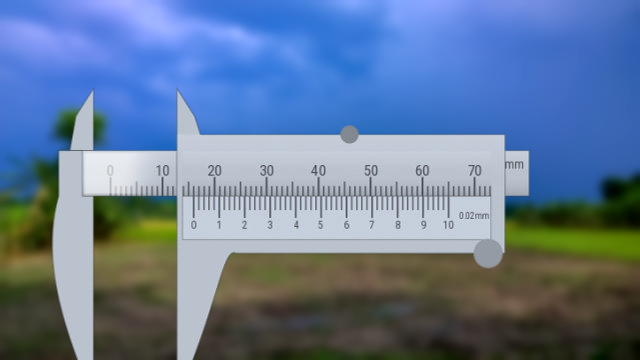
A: 16.0 mm
